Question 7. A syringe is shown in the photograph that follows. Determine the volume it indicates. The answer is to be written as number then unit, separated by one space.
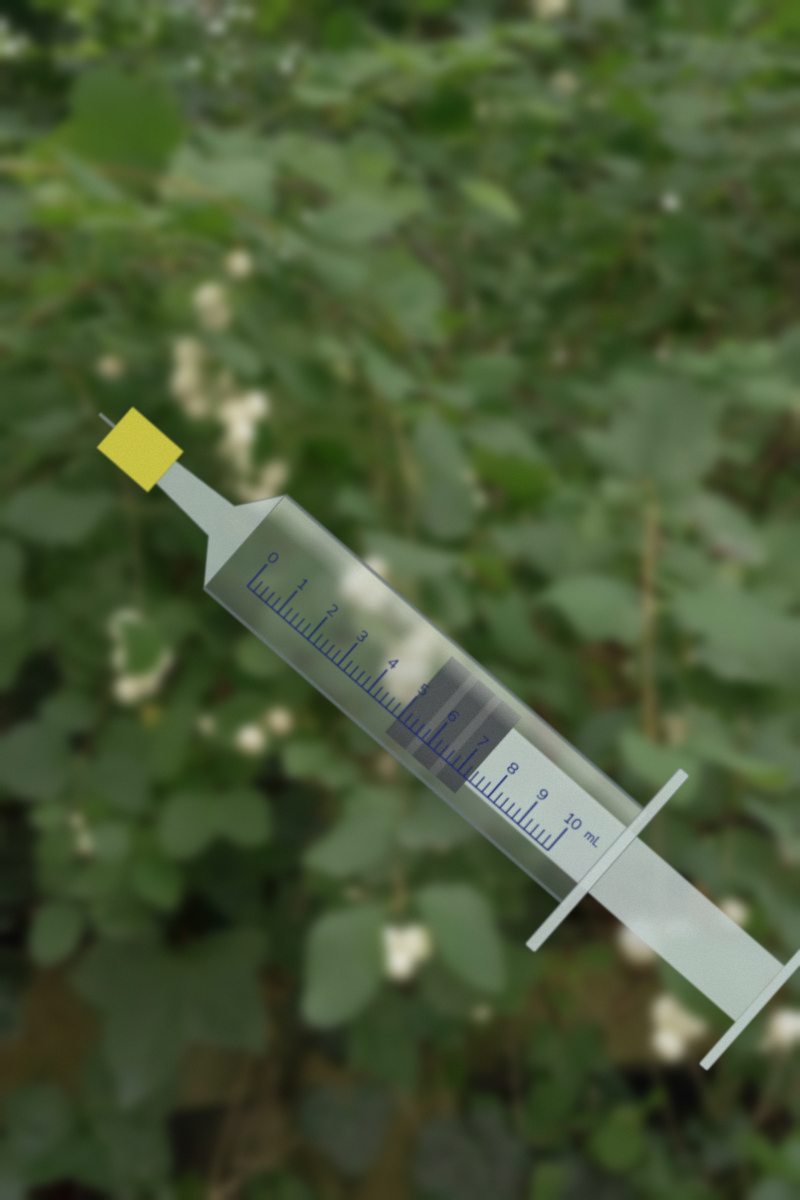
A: 5 mL
